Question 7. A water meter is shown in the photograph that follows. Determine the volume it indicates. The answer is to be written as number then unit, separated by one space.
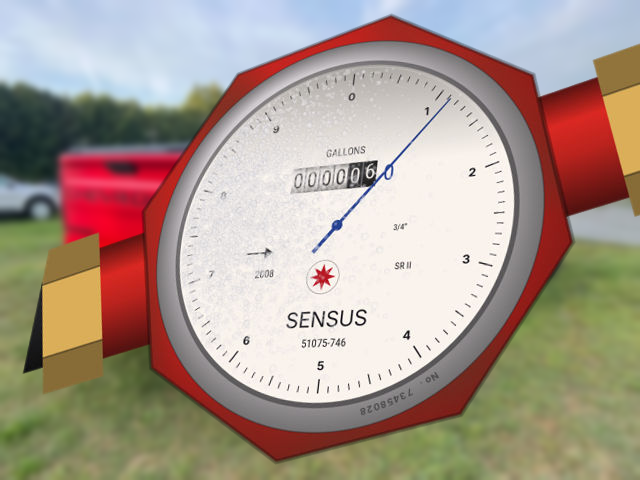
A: 61.1 gal
